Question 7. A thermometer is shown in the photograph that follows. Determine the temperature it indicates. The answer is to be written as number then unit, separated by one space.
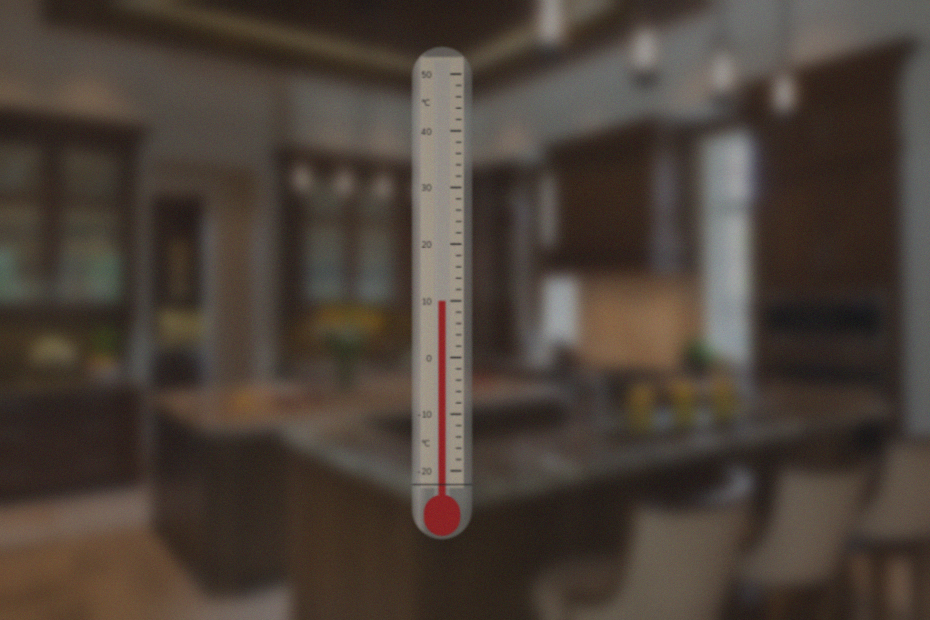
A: 10 °C
